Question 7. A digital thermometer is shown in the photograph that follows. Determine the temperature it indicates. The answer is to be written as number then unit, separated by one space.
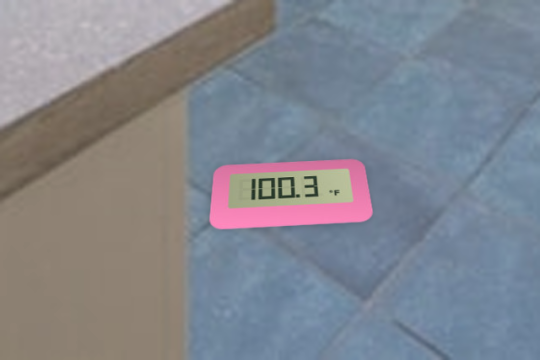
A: 100.3 °F
